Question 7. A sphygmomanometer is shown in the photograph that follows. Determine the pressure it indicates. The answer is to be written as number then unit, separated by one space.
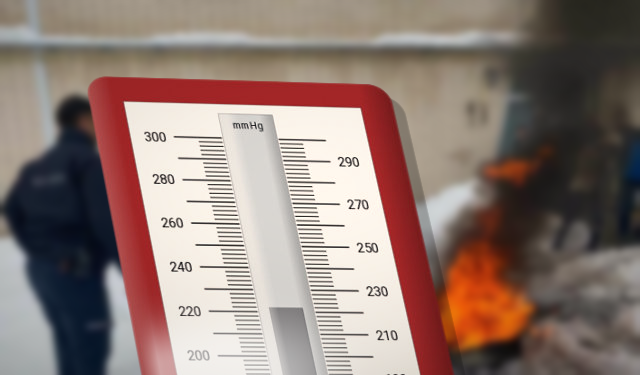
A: 222 mmHg
